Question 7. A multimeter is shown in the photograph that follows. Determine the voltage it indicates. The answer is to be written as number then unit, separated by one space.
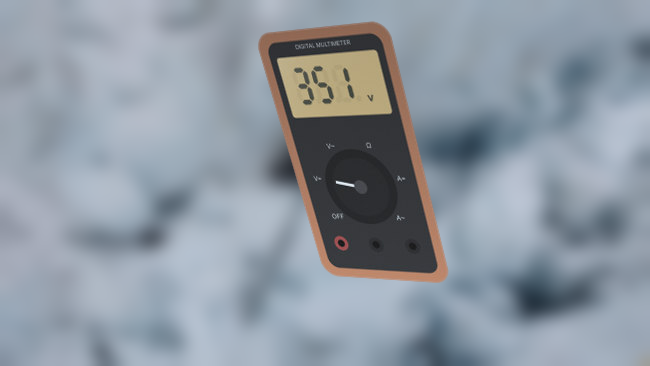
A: 351 V
